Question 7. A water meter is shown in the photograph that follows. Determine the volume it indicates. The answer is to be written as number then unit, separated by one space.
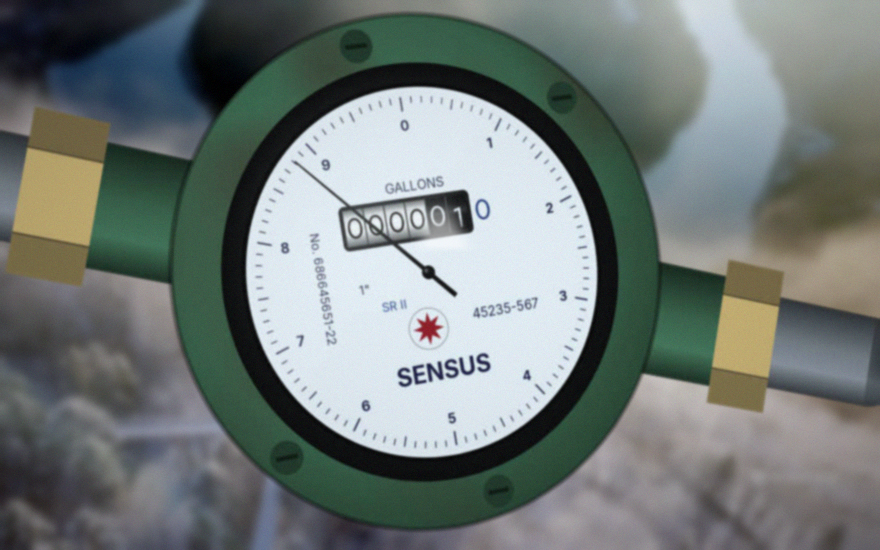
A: 8.8 gal
